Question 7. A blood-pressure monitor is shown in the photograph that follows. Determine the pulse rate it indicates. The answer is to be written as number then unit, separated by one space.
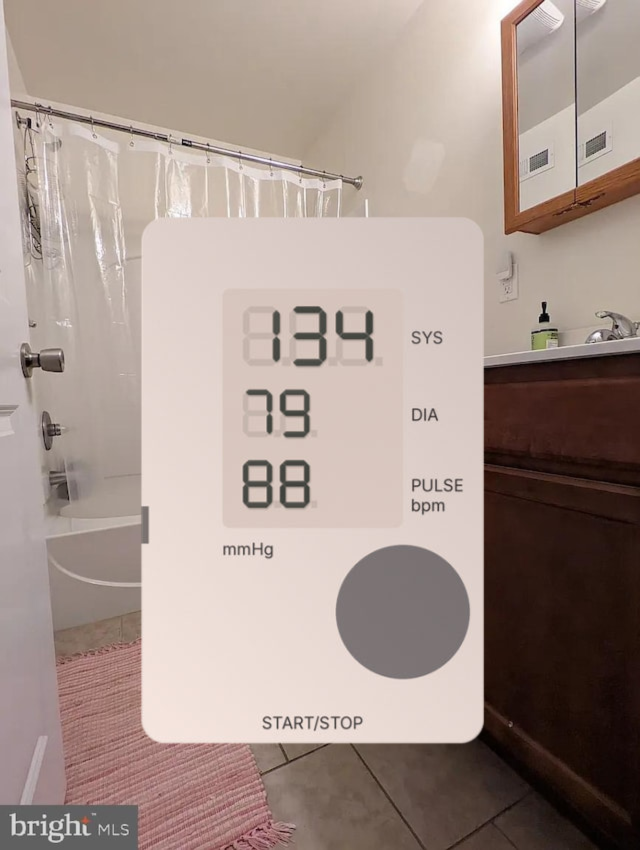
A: 88 bpm
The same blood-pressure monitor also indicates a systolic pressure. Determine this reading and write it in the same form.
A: 134 mmHg
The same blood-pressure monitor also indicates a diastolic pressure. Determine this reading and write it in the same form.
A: 79 mmHg
